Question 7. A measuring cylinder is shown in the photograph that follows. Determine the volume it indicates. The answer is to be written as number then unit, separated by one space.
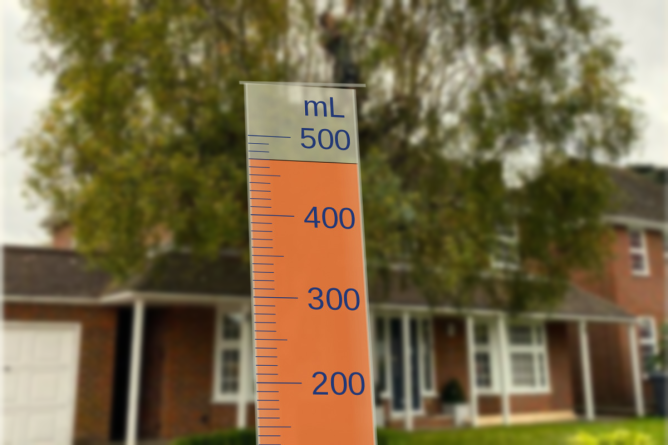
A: 470 mL
